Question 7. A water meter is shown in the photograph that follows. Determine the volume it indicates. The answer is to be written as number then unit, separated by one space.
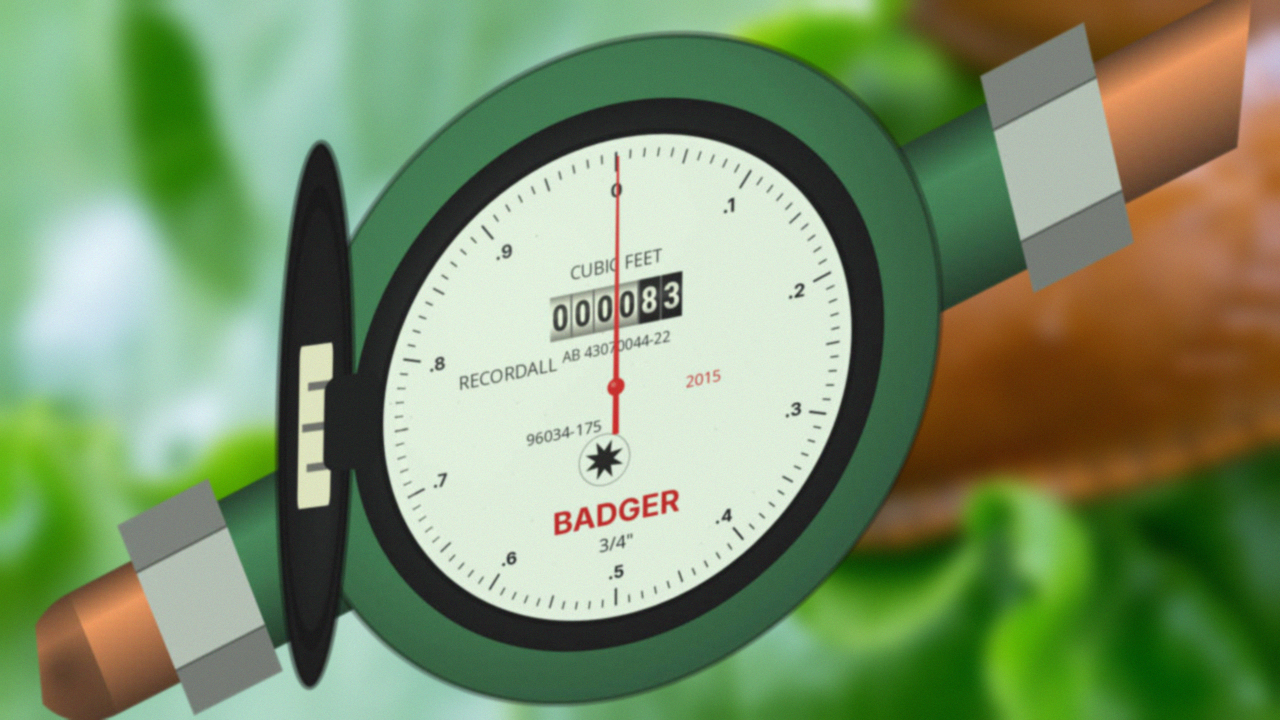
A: 83.00 ft³
